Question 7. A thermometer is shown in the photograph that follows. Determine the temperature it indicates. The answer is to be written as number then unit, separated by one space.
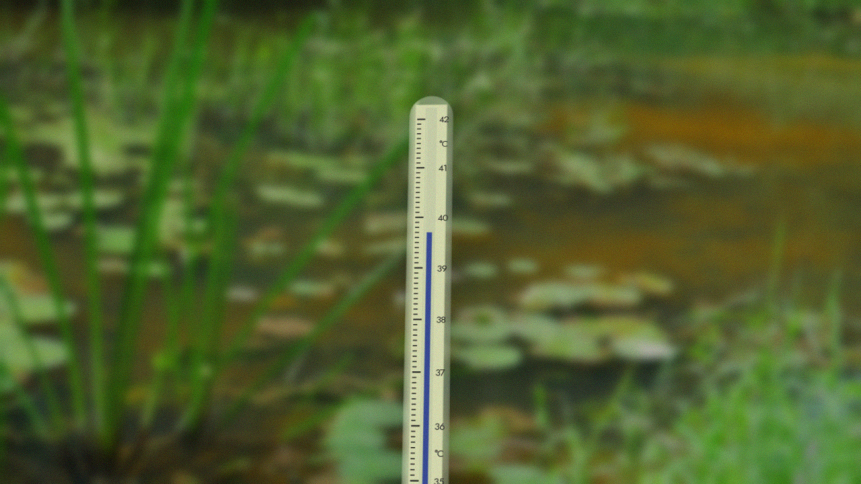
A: 39.7 °C
